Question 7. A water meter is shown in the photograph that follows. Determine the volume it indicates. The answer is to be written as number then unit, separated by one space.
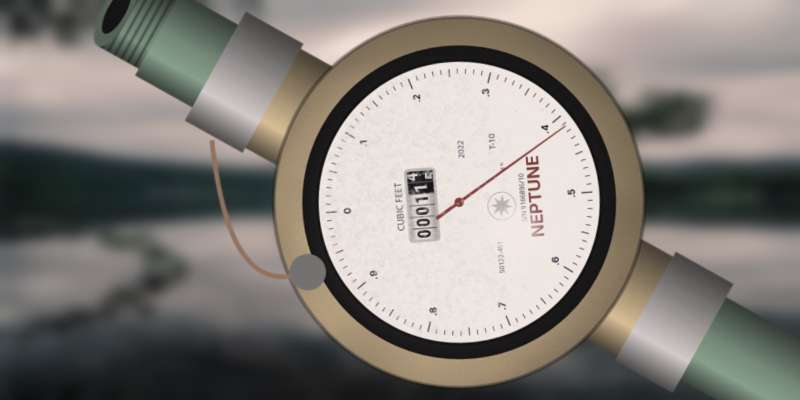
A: 114.41 ft³
